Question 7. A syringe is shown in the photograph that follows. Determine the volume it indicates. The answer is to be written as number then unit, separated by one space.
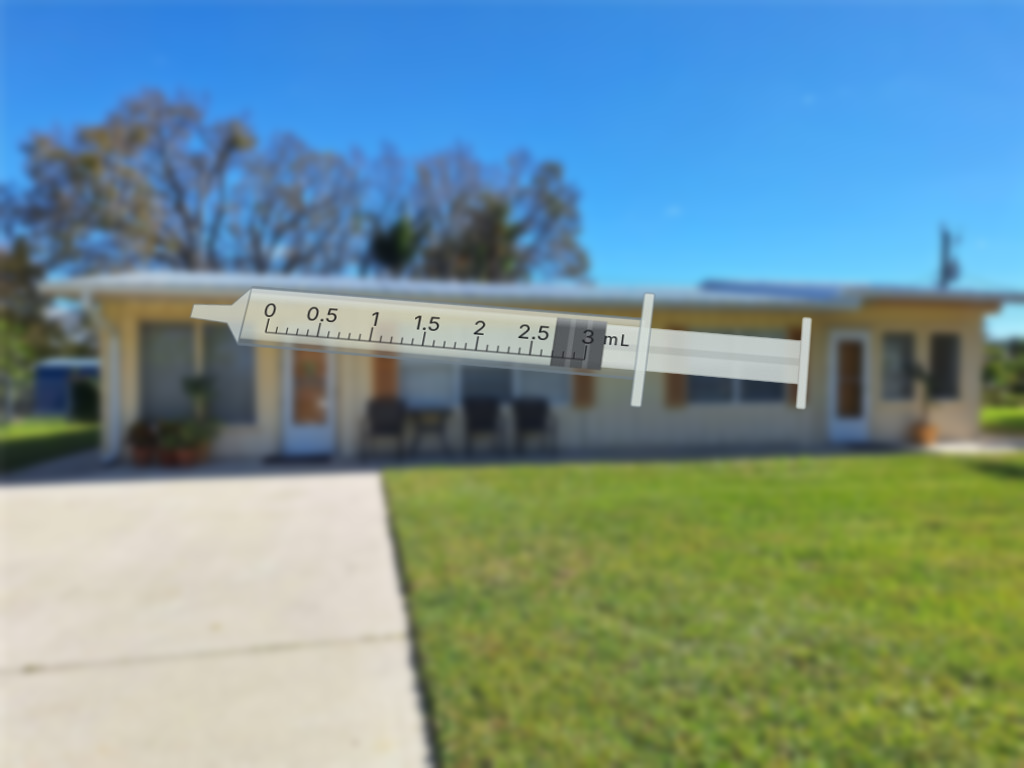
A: 2.7 mL
